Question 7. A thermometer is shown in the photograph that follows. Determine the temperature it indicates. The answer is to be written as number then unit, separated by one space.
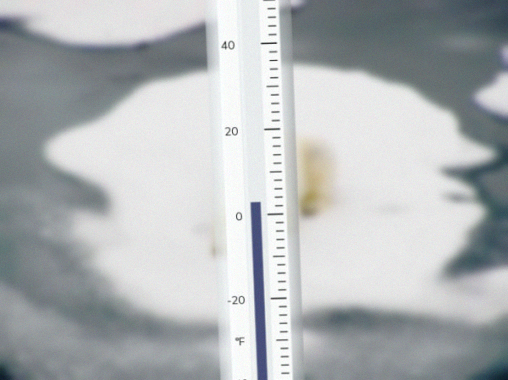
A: 3 °F
